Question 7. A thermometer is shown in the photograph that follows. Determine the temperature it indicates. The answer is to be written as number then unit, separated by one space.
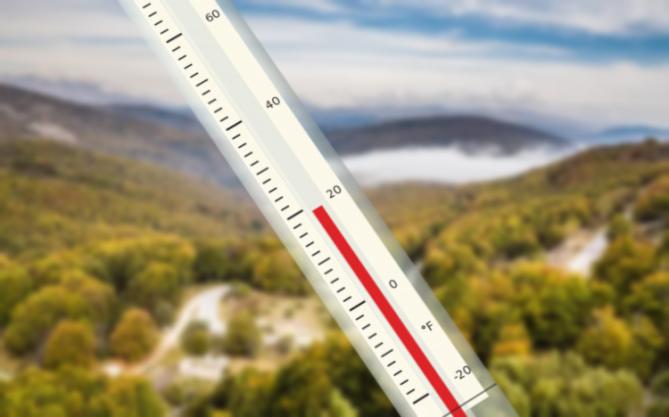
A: 19 °F
